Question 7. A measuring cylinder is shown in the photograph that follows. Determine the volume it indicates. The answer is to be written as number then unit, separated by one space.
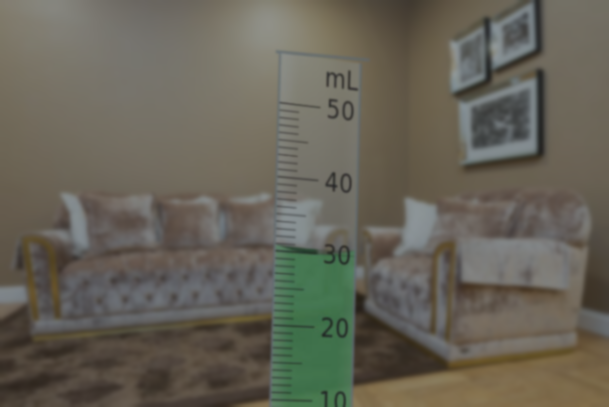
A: 30 mL
